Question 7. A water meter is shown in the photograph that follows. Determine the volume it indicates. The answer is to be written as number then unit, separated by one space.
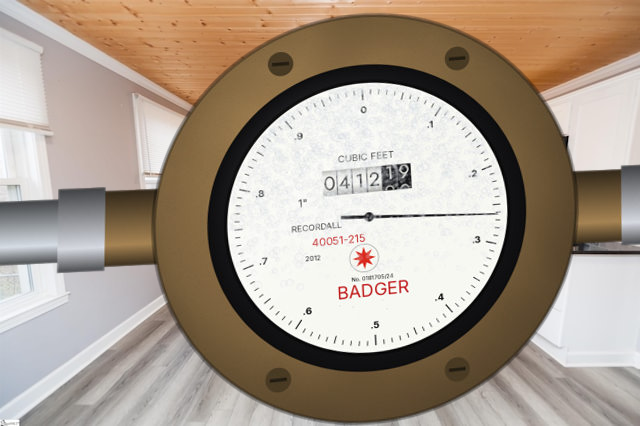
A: 41219.26 ft³
